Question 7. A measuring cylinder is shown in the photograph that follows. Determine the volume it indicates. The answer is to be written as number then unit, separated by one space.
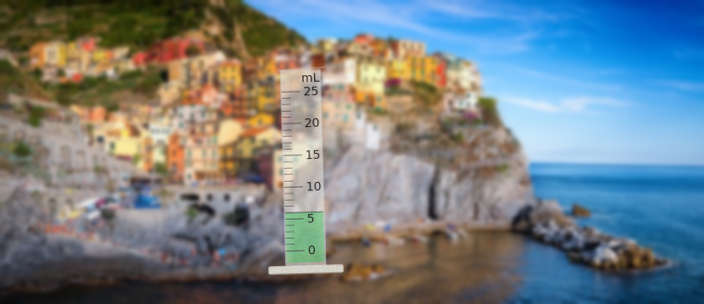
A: 6 mL
